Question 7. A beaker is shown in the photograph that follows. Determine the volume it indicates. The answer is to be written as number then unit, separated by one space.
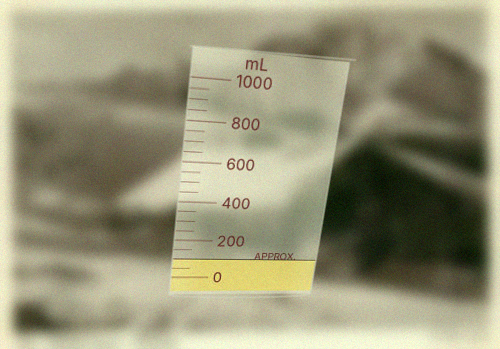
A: 100 mL
